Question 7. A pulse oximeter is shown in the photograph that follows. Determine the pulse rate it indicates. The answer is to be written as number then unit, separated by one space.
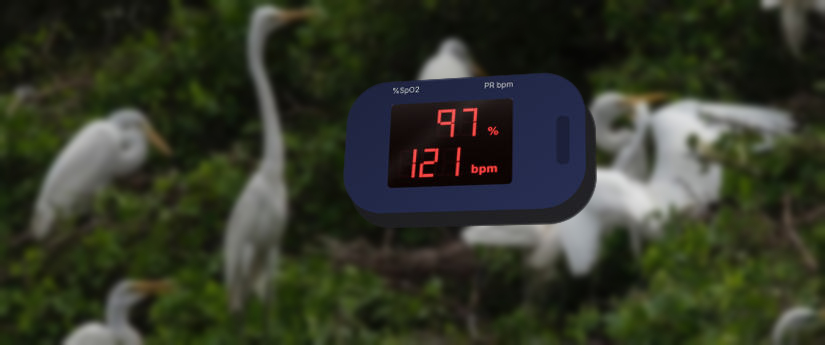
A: 121 bpm
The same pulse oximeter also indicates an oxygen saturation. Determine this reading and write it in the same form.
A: 97 %
